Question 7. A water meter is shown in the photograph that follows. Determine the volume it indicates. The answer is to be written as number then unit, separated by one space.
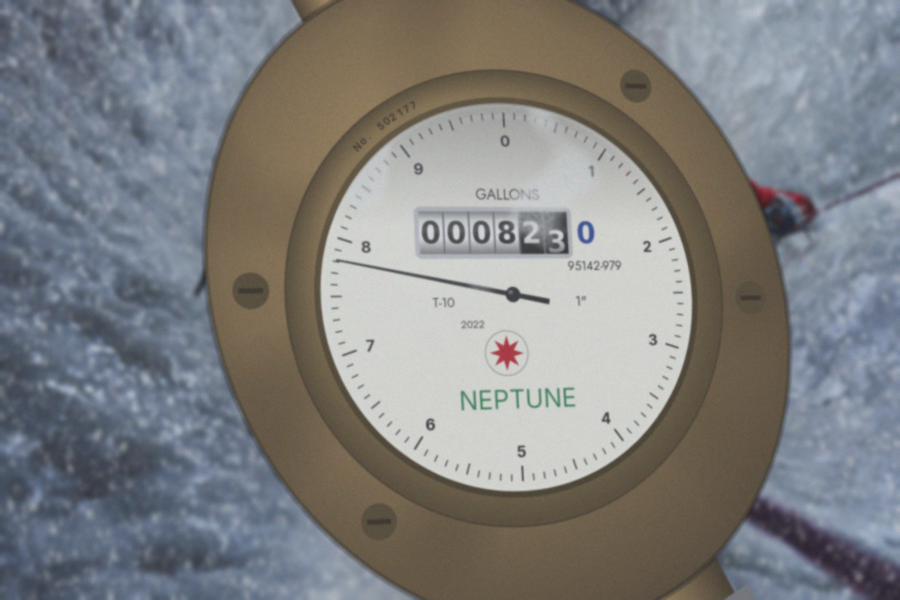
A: 8227.8 gal
